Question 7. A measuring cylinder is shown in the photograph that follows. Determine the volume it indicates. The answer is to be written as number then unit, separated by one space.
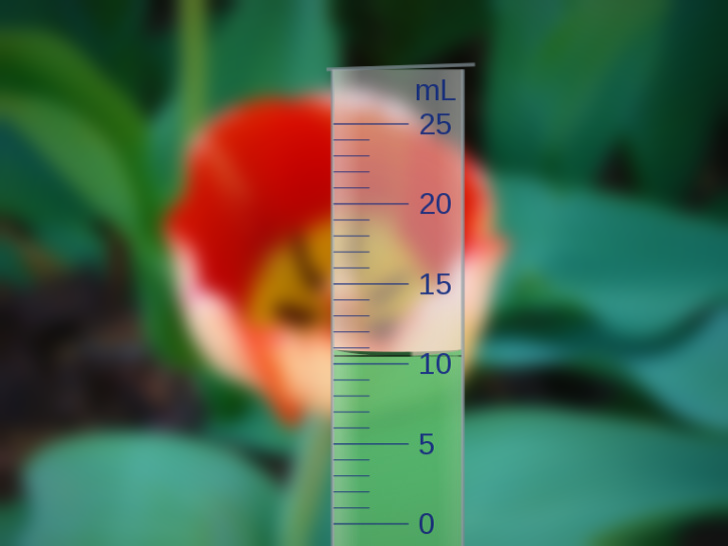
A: 10.5 mL
